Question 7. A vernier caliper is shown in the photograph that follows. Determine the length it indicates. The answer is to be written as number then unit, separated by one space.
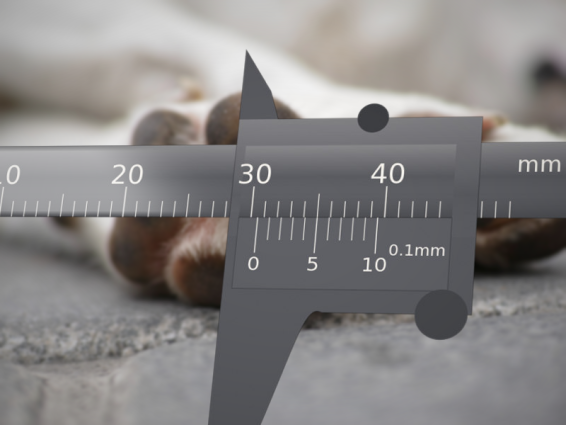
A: 30.5 mm
